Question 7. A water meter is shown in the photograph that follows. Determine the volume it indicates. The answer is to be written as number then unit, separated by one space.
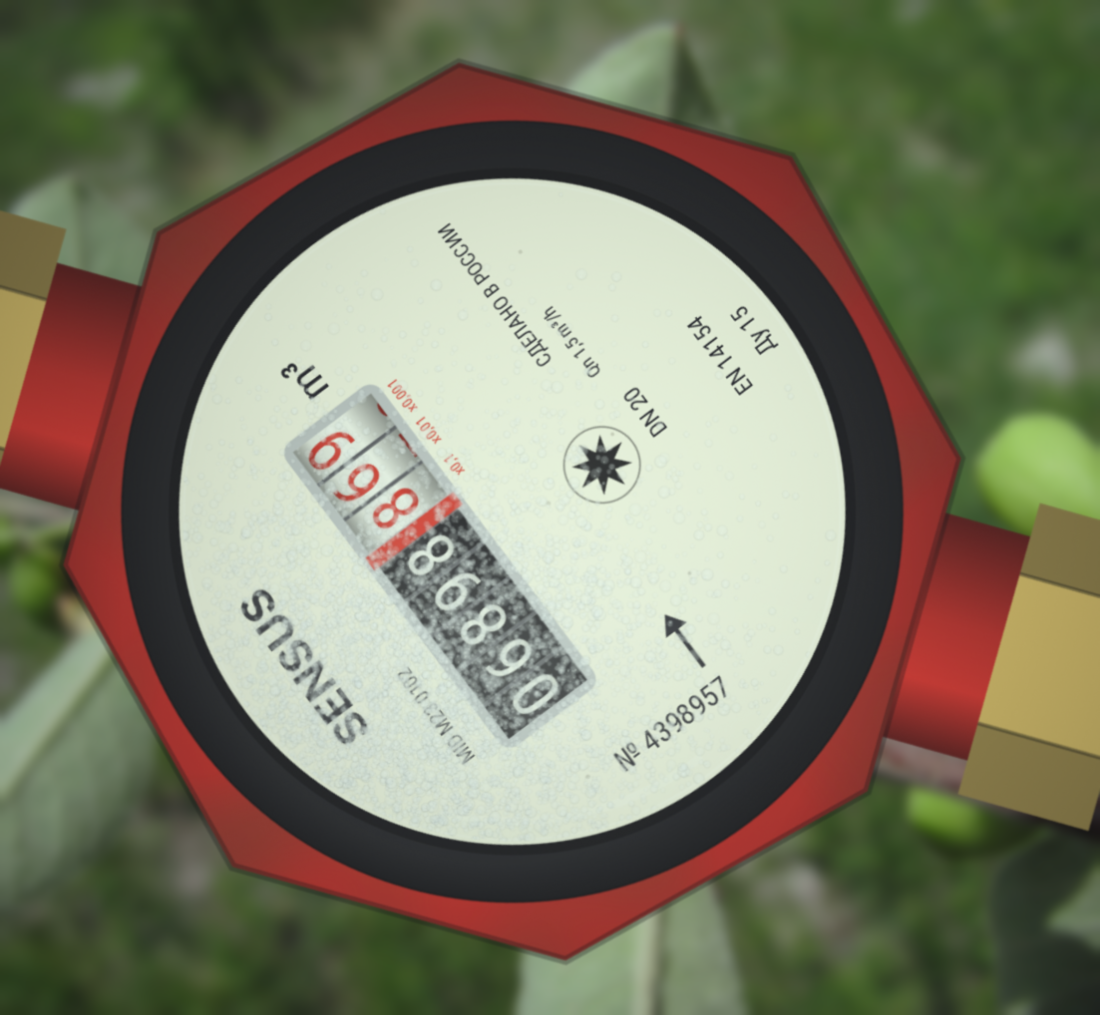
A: 6898.869 m³
